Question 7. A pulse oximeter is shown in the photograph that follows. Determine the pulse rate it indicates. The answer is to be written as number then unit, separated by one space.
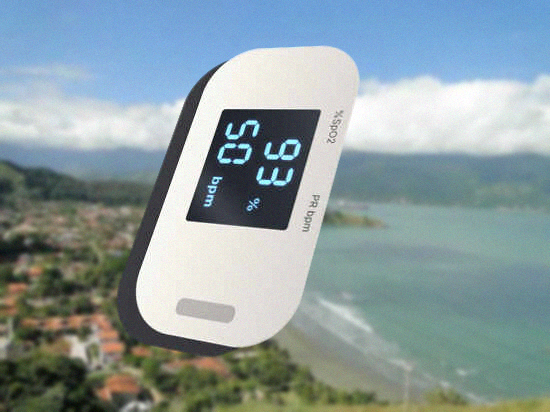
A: 50 bpm
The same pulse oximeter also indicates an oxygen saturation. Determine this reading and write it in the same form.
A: 93 %
